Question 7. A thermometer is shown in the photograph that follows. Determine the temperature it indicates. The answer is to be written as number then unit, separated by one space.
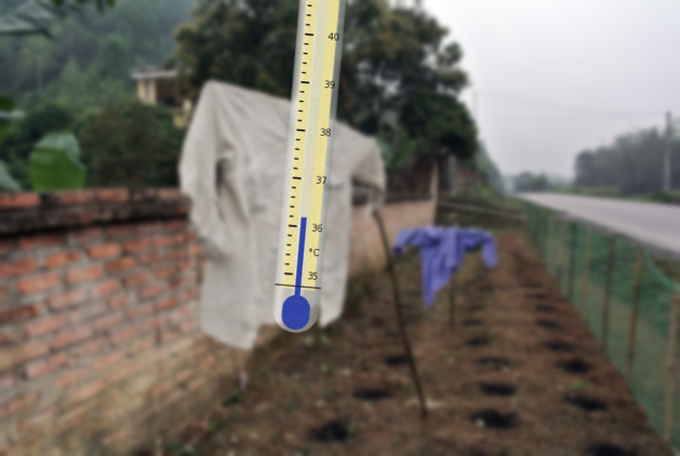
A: 36.2 °C
